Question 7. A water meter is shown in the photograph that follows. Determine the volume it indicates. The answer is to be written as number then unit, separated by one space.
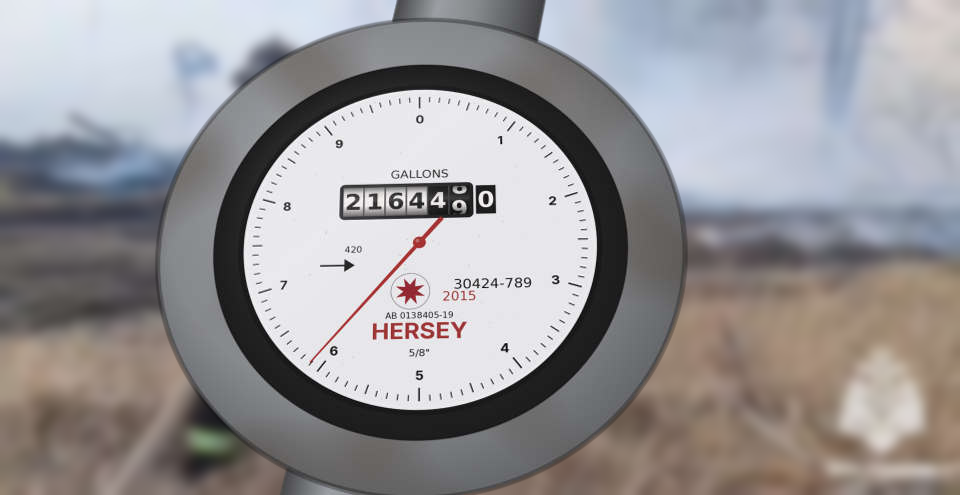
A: 2164486.1 gal
